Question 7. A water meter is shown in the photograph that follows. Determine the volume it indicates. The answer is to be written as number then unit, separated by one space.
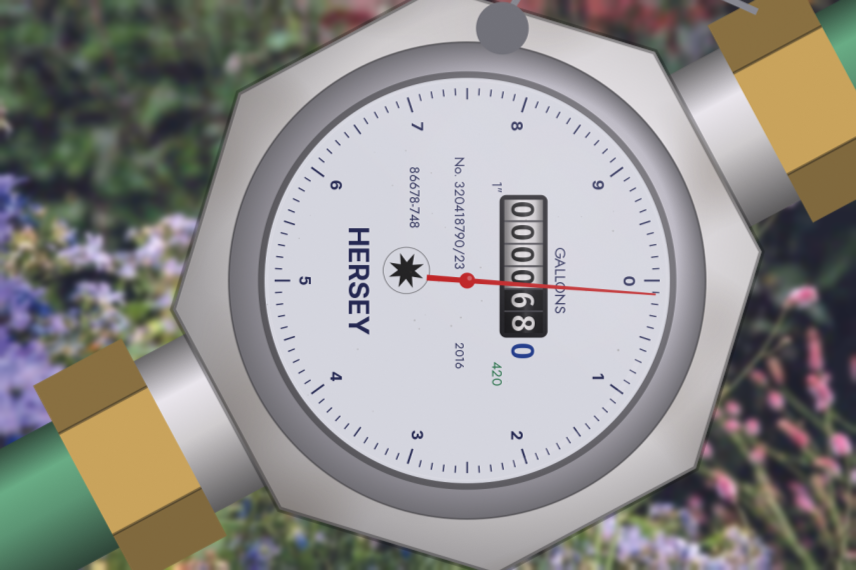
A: 680.1 gal
